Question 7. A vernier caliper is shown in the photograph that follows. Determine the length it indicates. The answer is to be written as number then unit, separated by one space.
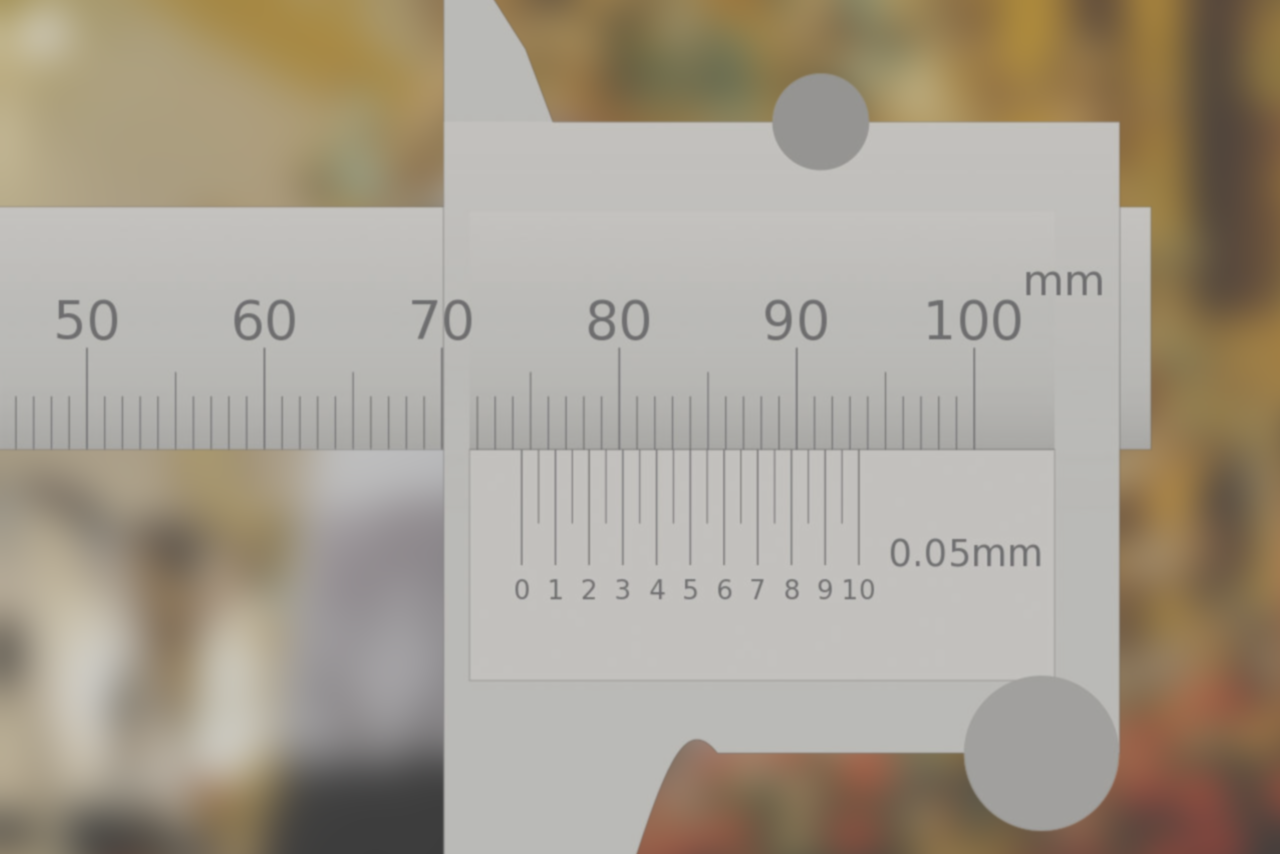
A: 74.5 mm
